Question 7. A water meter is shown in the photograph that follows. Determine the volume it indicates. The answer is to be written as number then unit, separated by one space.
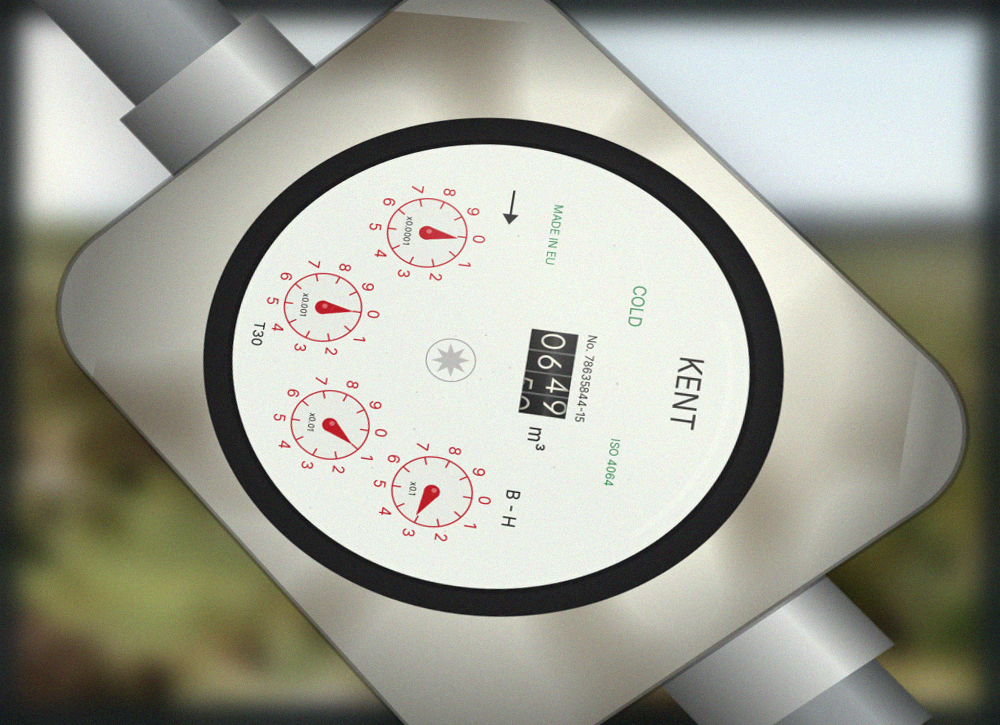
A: 649.3100 m³
